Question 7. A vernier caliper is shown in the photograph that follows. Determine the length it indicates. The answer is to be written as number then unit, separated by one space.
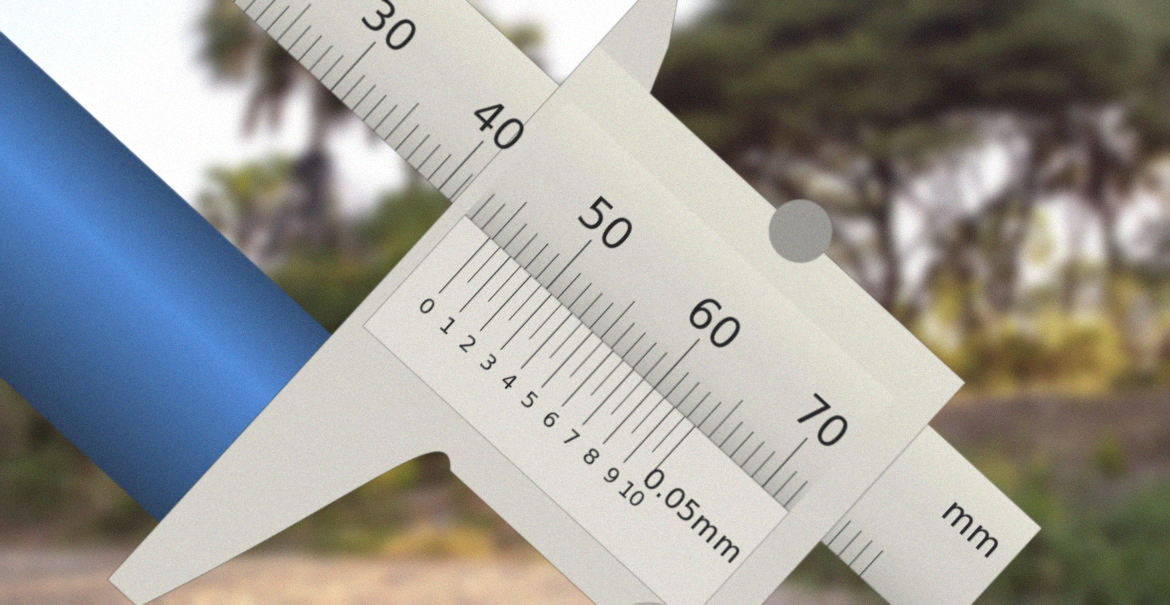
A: 44.8 mm
